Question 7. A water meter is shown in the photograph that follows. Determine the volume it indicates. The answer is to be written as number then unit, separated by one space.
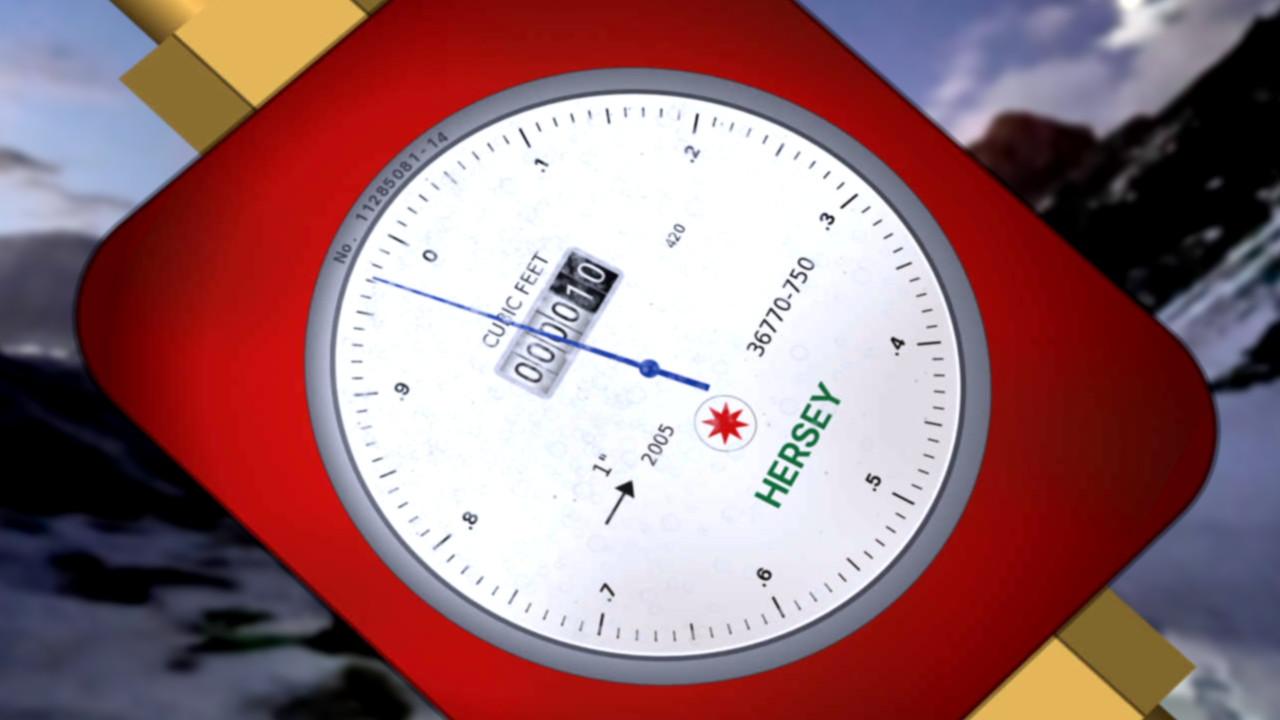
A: 9.97 ft³
